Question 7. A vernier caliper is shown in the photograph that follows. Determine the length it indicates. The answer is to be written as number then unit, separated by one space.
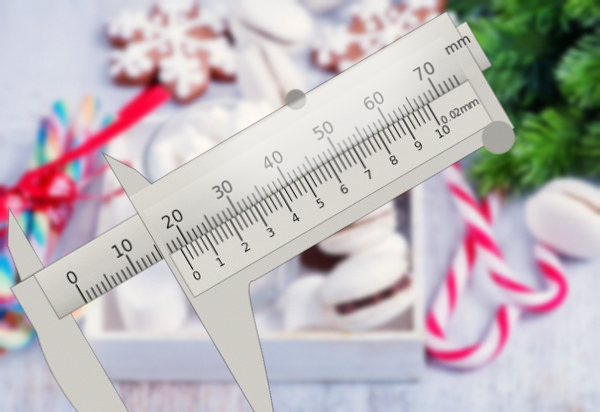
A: 18.6 mm
